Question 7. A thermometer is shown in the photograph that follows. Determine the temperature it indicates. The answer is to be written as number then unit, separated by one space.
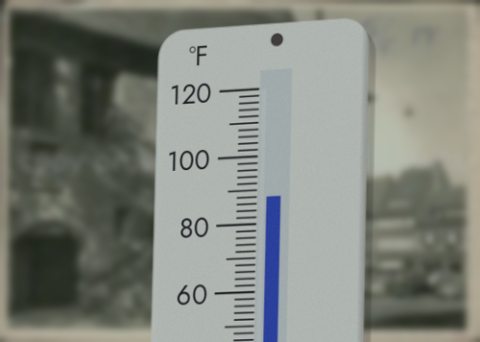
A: 88 °F
